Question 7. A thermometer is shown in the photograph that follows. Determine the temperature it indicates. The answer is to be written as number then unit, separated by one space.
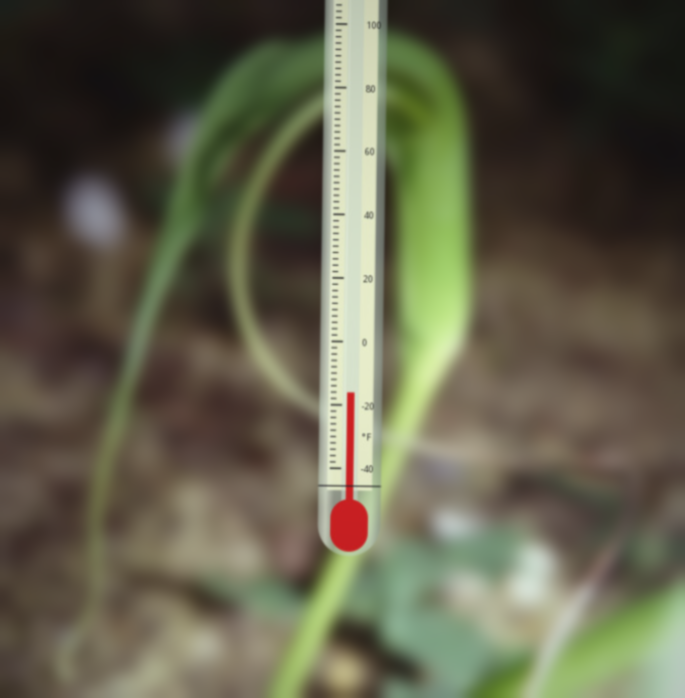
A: -16 °F
